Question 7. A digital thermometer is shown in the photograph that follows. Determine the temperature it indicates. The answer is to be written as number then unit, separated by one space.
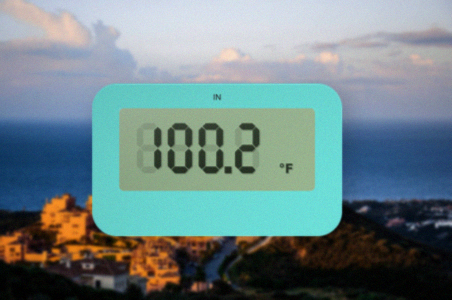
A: 100.2 °F
